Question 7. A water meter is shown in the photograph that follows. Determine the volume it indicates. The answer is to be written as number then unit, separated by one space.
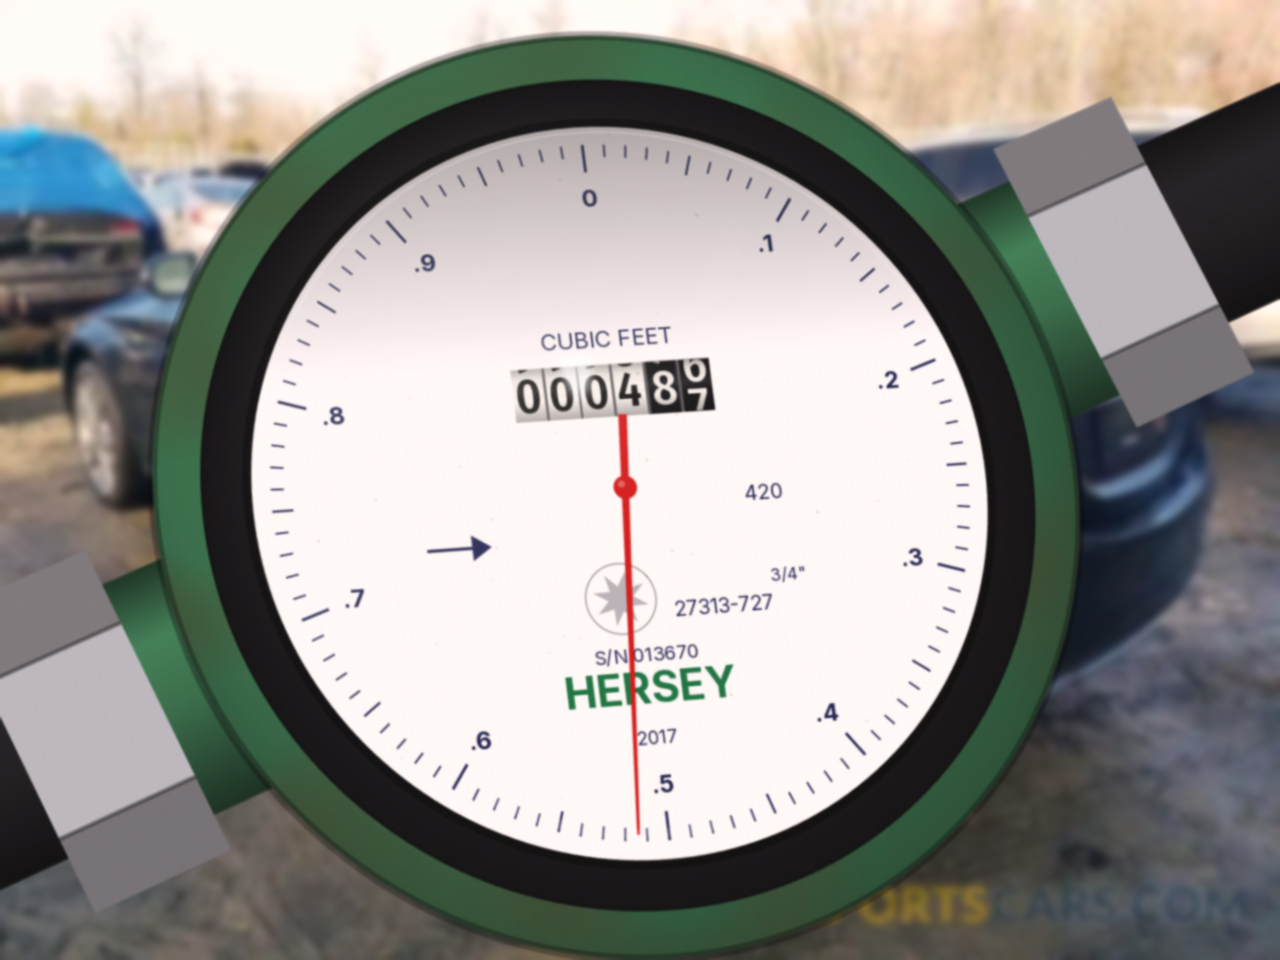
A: 486.51 ft³
